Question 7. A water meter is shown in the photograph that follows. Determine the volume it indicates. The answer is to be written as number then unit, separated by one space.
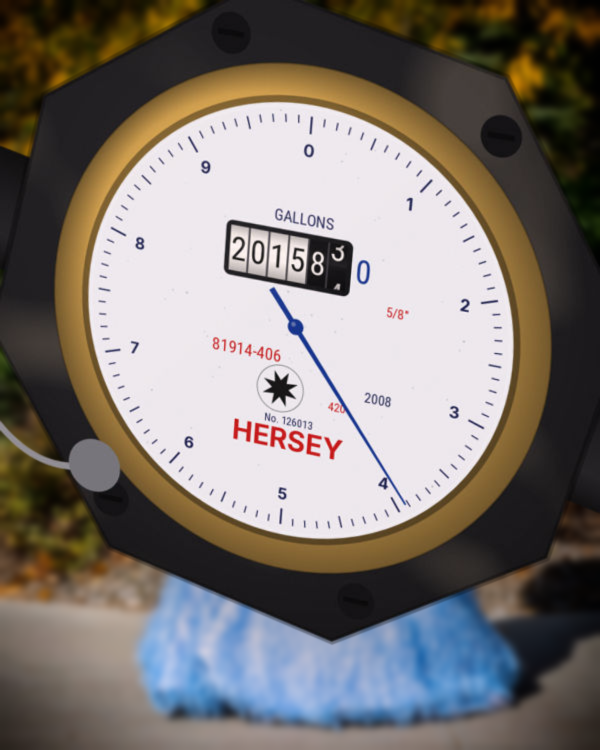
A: 2015833.9 gal
